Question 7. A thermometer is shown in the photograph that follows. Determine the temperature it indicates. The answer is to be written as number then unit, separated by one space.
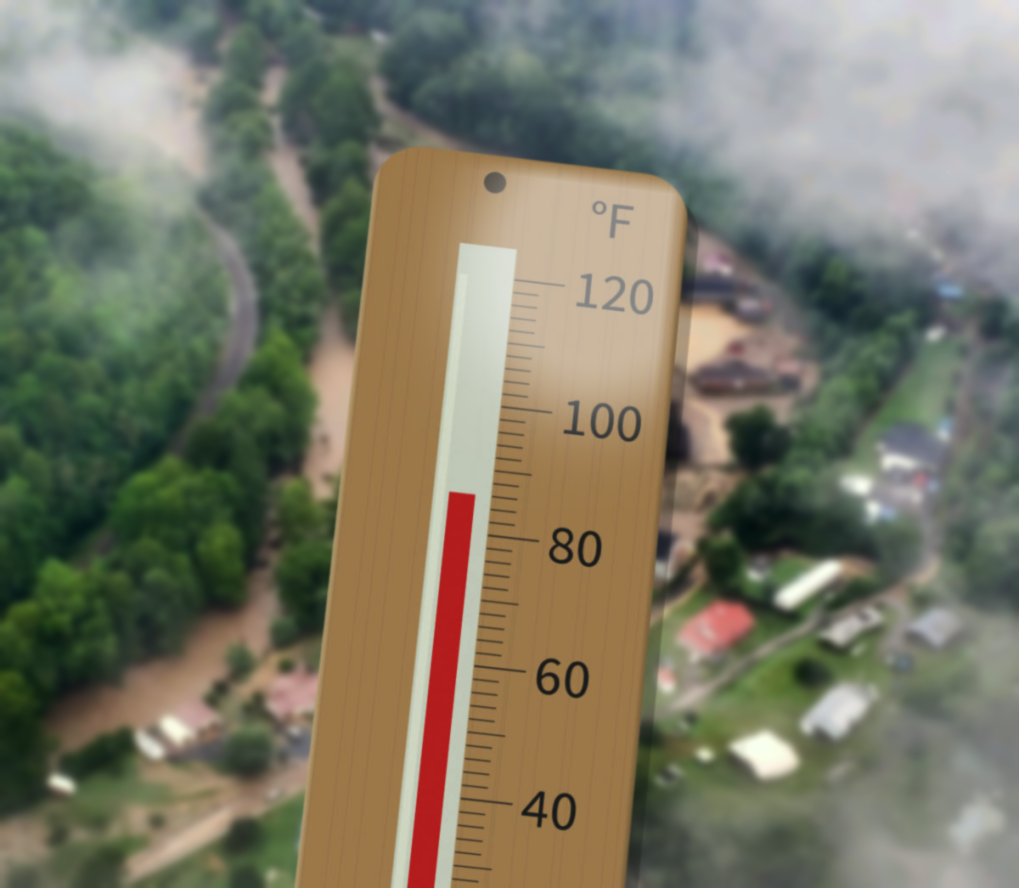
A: 86 °F
